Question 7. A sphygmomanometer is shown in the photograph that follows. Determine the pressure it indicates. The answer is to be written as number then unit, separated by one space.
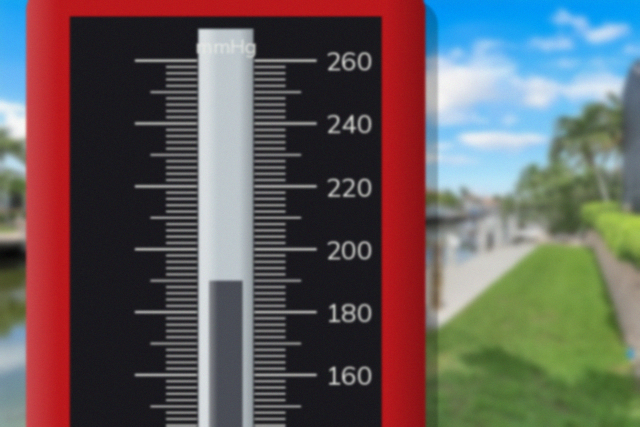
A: 190 mmHg
